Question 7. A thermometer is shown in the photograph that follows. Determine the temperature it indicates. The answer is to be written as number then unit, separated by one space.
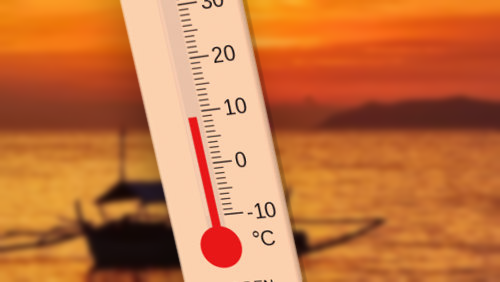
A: 9 °C
